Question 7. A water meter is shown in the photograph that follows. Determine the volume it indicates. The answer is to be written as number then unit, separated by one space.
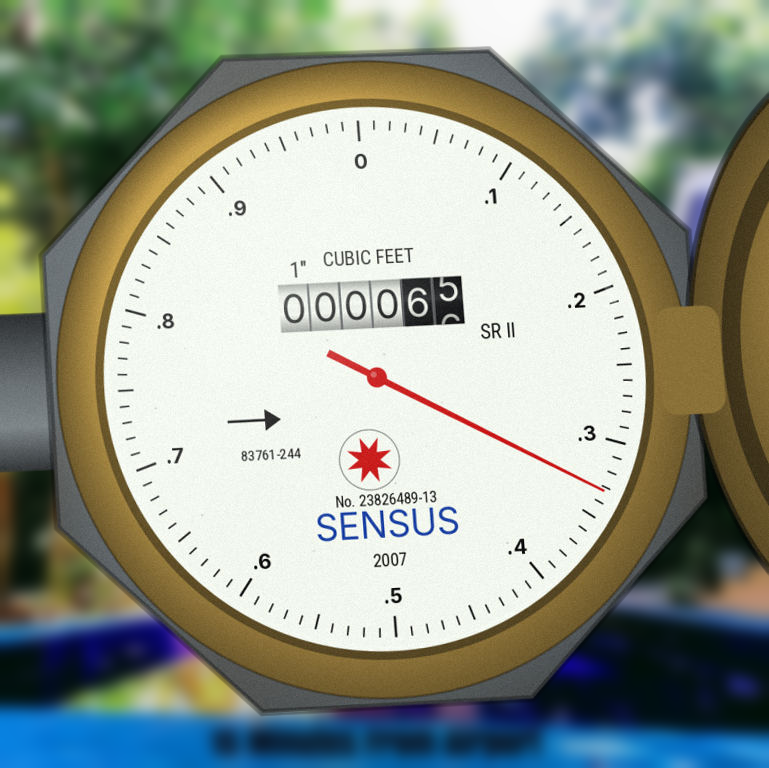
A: 65.33 ft³
